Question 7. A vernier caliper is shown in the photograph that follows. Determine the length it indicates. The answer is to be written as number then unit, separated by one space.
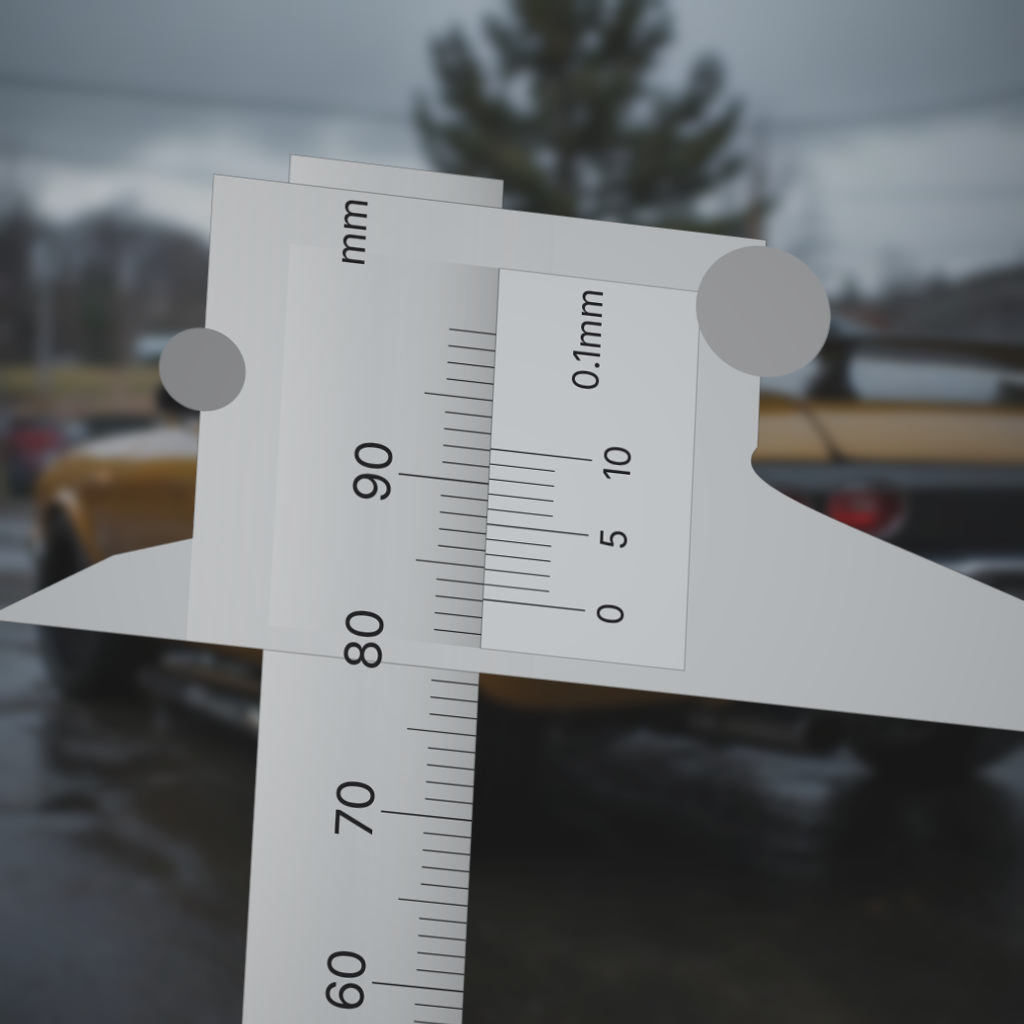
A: 83.1 mm
